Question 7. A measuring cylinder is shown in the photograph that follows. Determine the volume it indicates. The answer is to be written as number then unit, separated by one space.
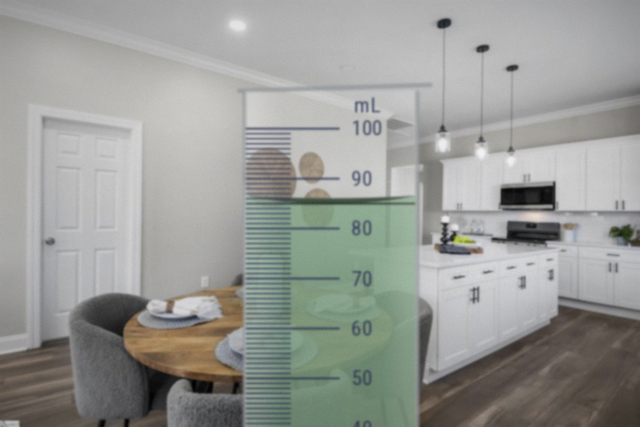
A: 85 mL
